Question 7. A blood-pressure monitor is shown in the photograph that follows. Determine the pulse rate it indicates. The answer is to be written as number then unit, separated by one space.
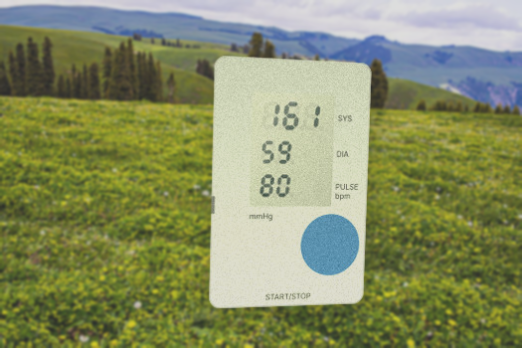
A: 80 bpm
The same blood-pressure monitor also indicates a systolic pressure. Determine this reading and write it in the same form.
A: 161 mmHg
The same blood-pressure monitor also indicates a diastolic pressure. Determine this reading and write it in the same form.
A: 59 mmHg
